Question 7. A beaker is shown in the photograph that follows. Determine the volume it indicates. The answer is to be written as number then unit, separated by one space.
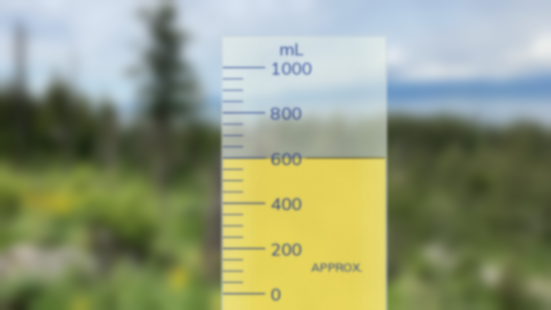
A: 600 mL
